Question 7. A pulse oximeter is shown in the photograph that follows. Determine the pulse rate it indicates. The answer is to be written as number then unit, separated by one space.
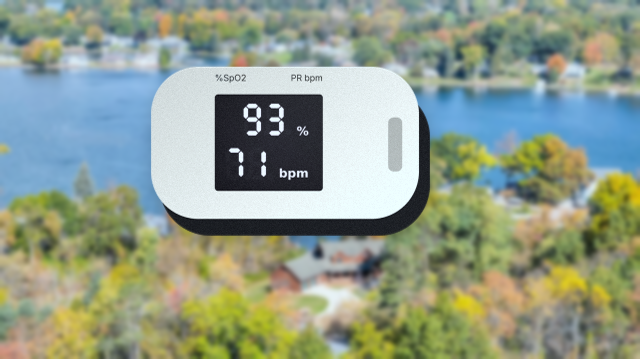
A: 71 bpm
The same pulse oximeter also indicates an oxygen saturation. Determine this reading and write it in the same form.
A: 93 %
